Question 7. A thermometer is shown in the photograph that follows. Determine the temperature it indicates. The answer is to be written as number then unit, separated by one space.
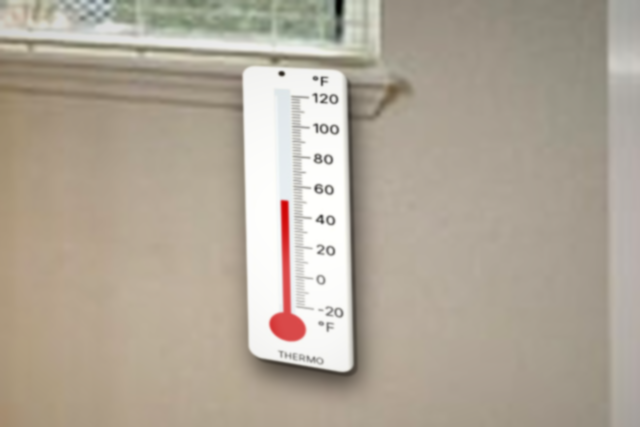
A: 50 °F
